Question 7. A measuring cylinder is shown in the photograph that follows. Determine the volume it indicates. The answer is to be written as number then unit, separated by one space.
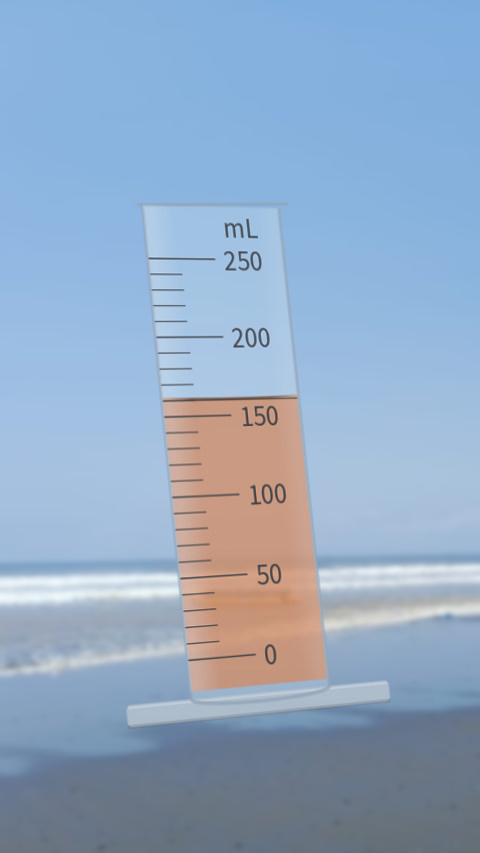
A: 160 mL
